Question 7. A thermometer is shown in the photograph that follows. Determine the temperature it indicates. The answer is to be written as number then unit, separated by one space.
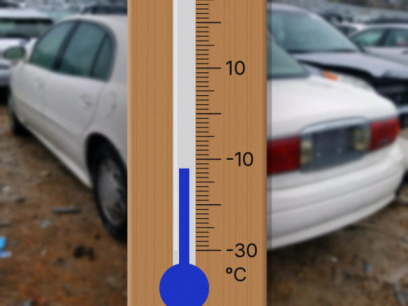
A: -12 °C
